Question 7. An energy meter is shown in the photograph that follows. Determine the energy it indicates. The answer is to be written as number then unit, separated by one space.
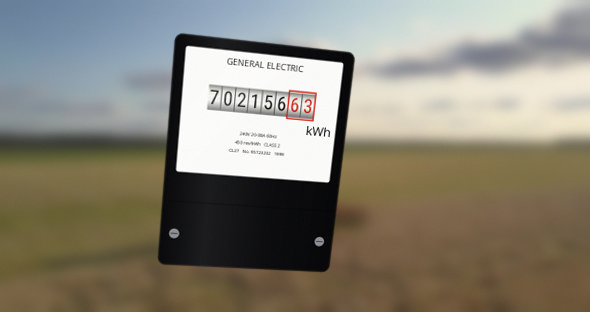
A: 702156.63 kWh
